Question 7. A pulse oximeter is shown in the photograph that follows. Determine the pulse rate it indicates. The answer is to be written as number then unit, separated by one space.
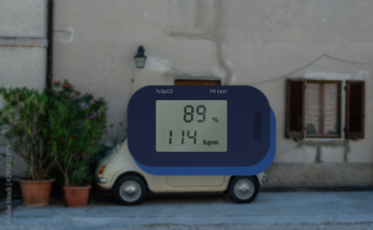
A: 114 bpm
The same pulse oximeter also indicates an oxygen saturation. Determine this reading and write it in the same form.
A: 89 %
